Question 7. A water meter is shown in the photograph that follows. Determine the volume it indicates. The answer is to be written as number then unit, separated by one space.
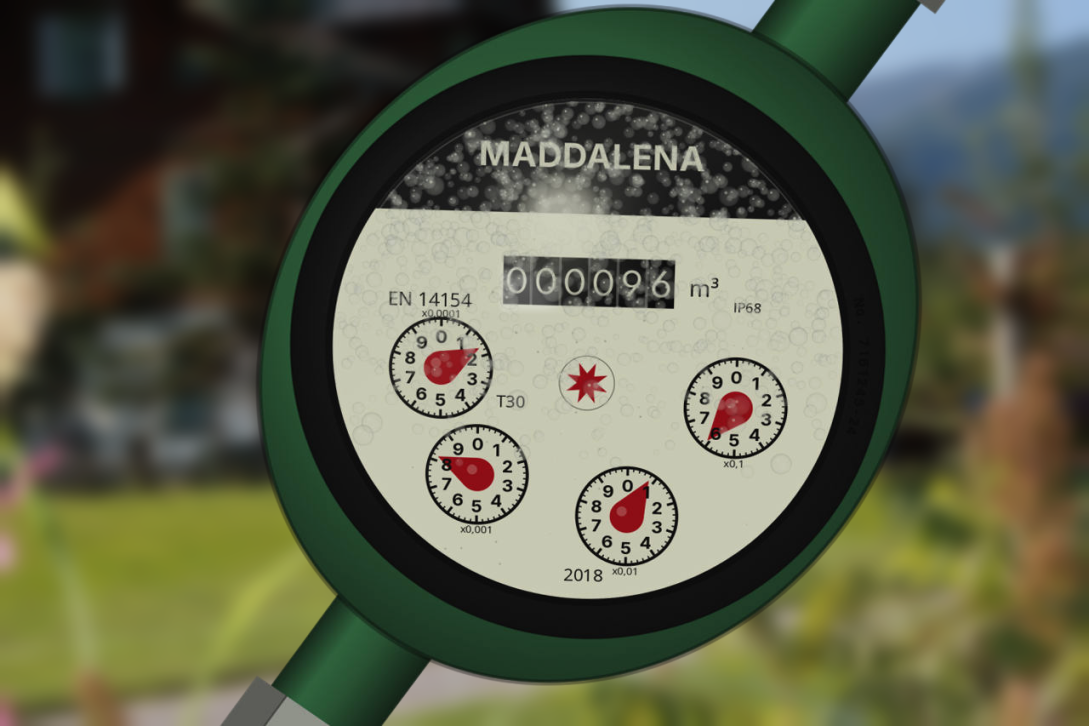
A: 96.6081 m³
